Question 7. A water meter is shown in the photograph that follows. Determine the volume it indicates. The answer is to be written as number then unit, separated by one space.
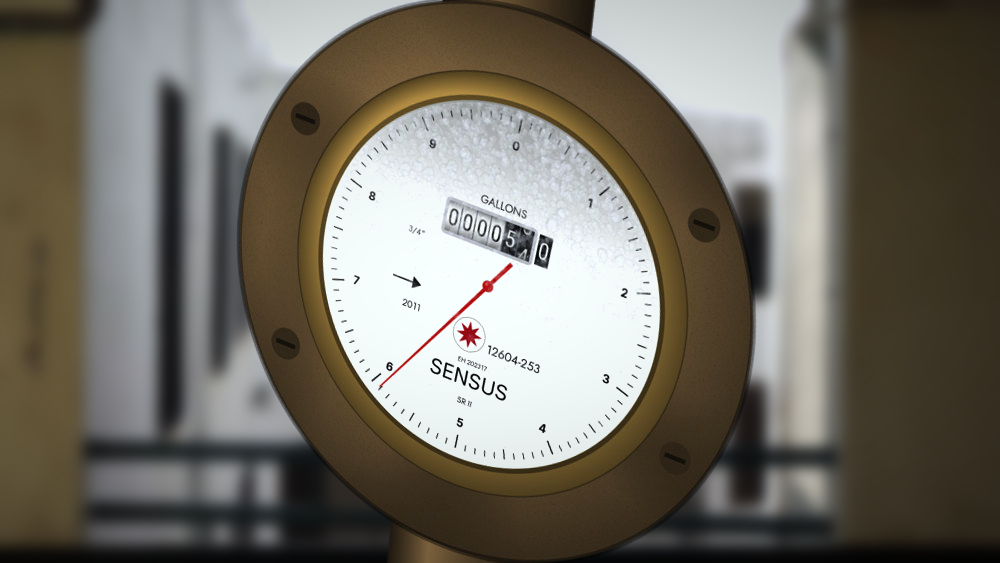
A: 535.9 gal
